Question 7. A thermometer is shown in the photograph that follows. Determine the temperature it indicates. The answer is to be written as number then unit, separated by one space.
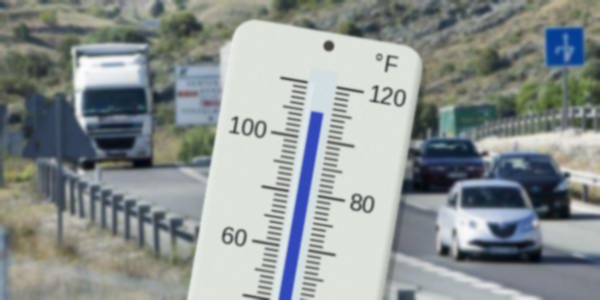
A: 110 °F
